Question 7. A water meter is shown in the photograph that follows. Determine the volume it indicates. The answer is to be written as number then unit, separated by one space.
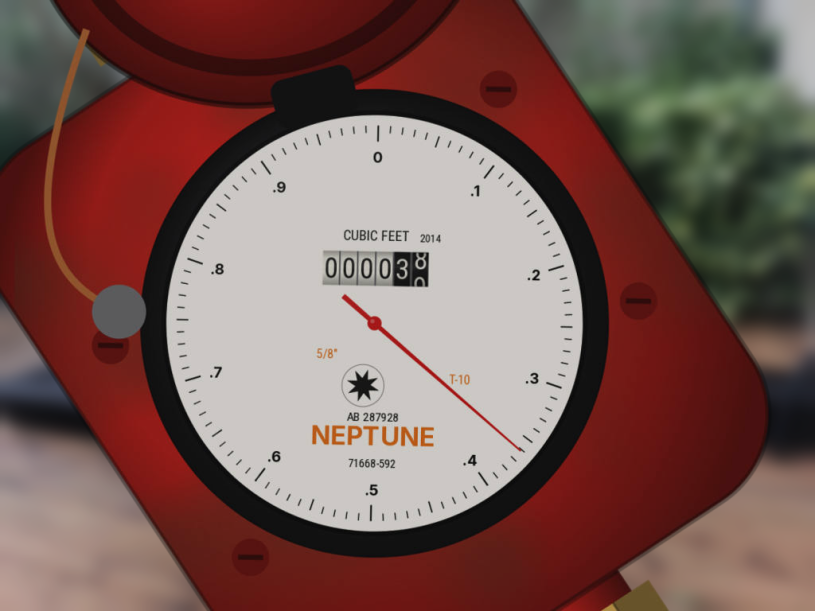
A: 38.36 ft³
